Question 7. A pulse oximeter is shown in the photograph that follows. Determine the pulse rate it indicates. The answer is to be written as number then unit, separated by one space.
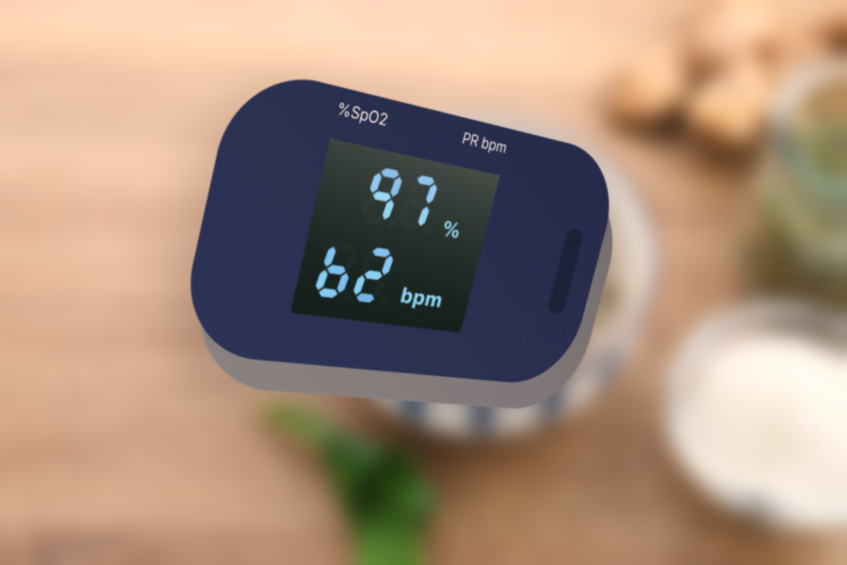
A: 62 bpm
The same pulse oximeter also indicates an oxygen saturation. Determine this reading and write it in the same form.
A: 97 %
